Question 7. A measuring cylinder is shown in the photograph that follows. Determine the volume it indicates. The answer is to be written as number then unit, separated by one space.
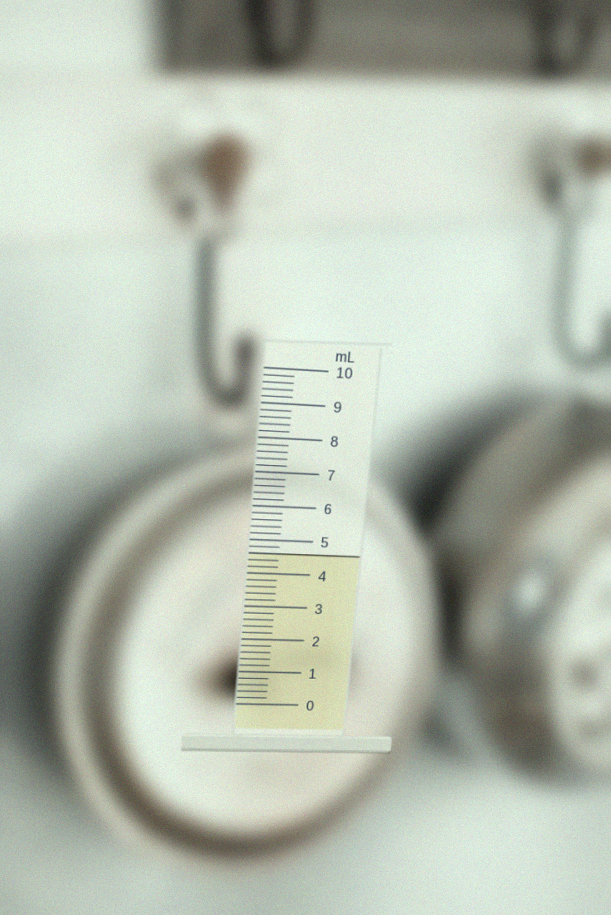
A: 4.6 mL
